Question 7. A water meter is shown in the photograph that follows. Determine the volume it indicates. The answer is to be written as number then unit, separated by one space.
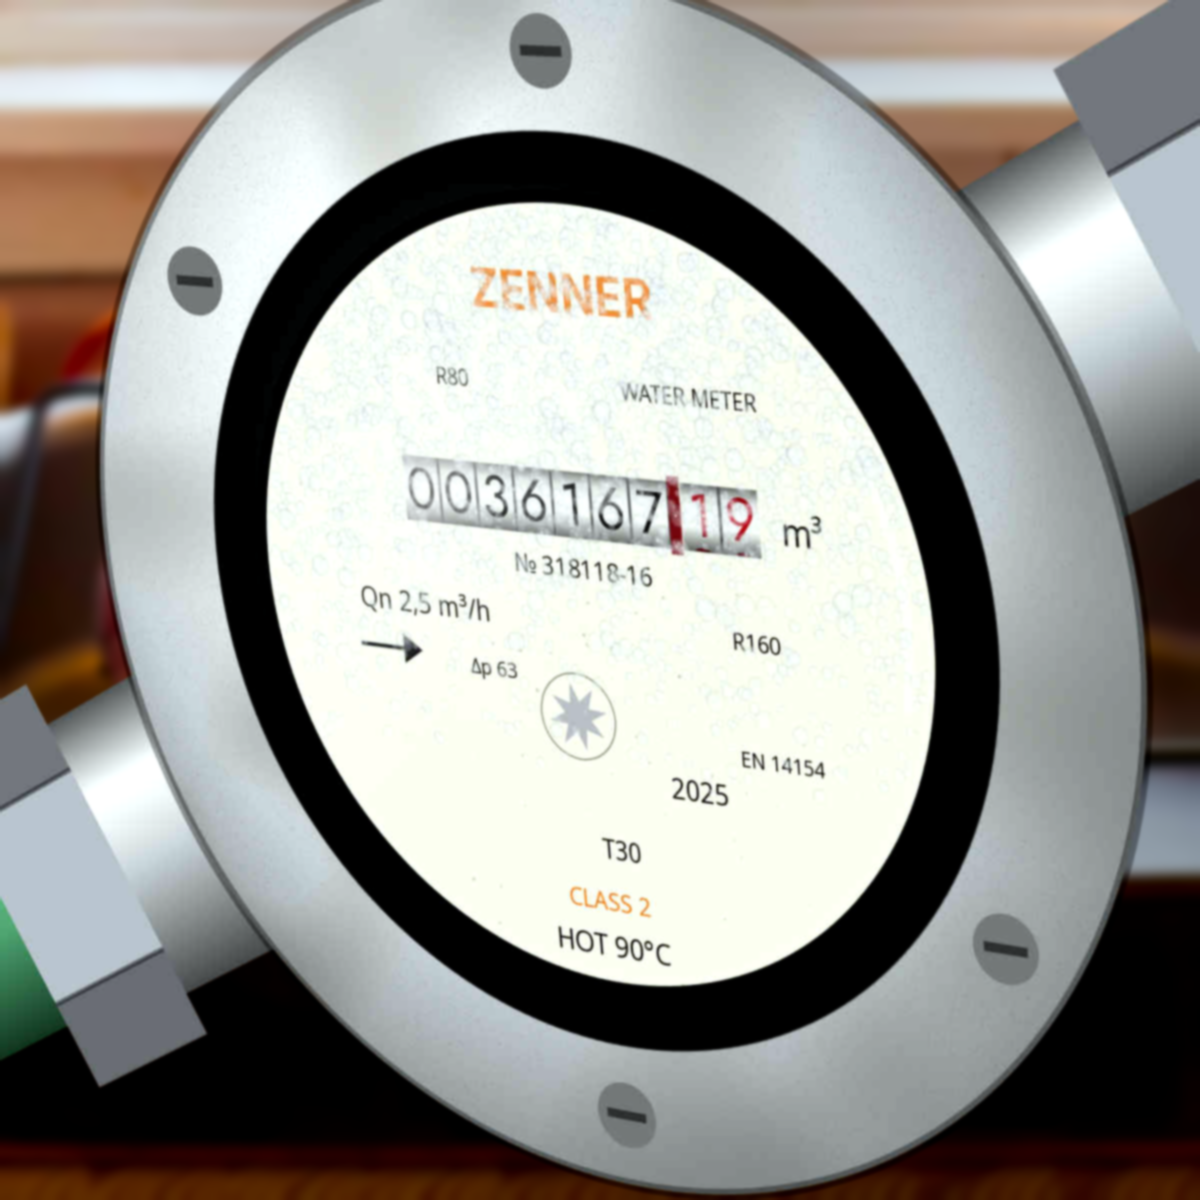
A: 36167.19 m³
